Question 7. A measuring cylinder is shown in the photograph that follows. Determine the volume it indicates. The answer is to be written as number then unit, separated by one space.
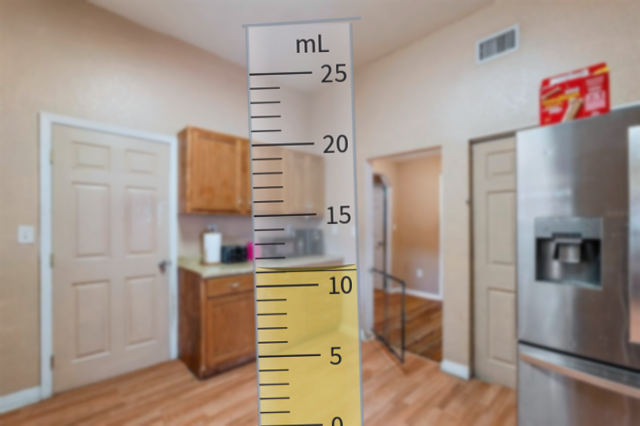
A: 11 mL
